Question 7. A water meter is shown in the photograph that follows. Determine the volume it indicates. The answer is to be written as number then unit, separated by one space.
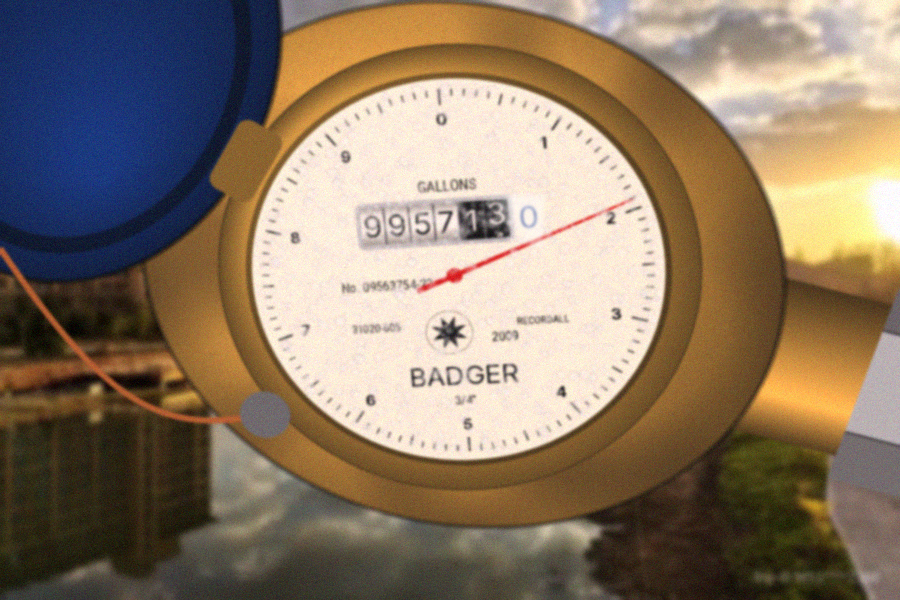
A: 9957131.9 gal
